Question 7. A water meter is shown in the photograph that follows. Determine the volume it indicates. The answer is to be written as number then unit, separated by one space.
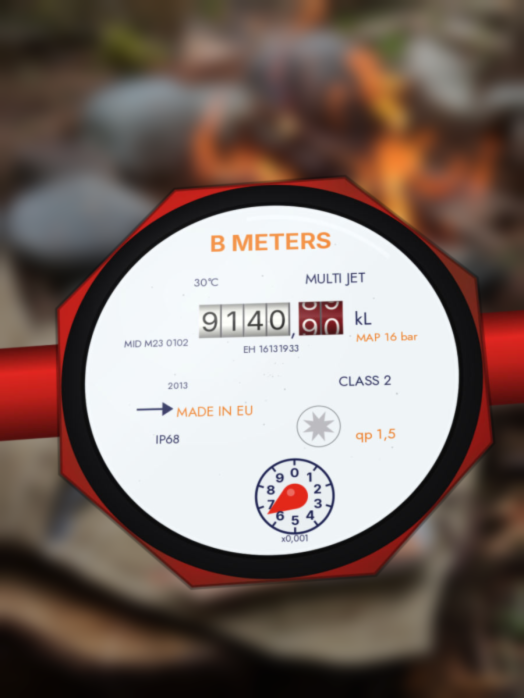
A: 9140.896 kL
